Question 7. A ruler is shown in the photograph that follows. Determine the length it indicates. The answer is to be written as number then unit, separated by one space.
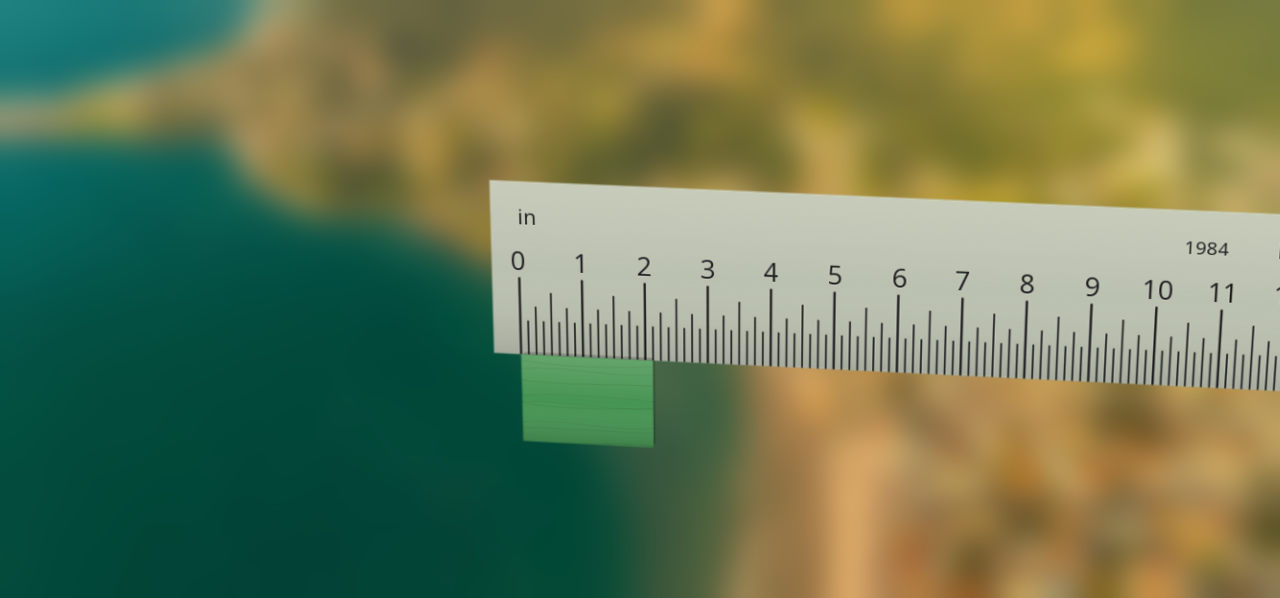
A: 2.125 in
